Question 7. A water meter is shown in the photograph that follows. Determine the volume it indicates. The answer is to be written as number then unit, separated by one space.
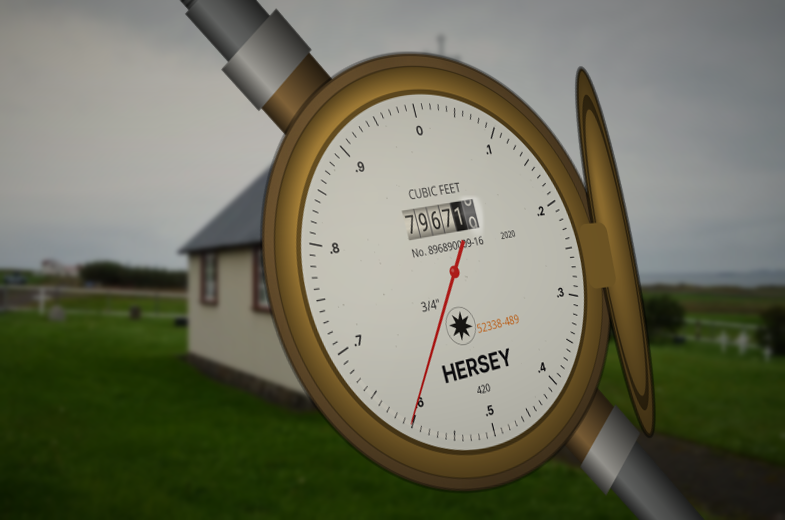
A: 796718.60 ft³
